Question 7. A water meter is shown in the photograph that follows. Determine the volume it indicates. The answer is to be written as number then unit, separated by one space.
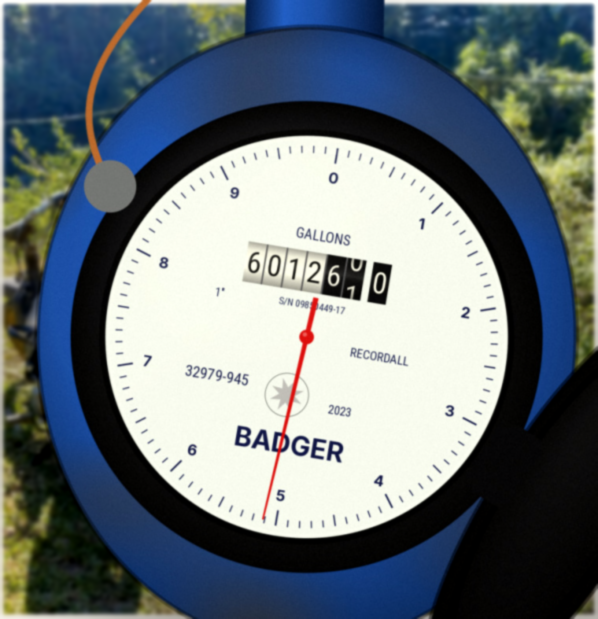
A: 6012605.1 gal
